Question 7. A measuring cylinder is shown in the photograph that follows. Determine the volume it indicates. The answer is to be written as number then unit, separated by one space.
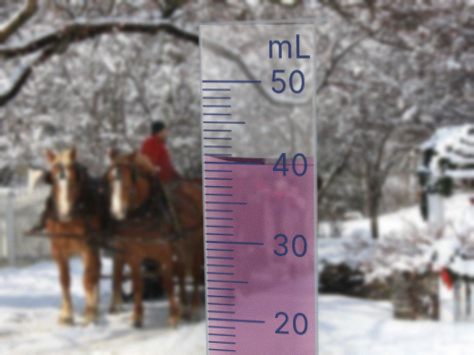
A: 40 mL
